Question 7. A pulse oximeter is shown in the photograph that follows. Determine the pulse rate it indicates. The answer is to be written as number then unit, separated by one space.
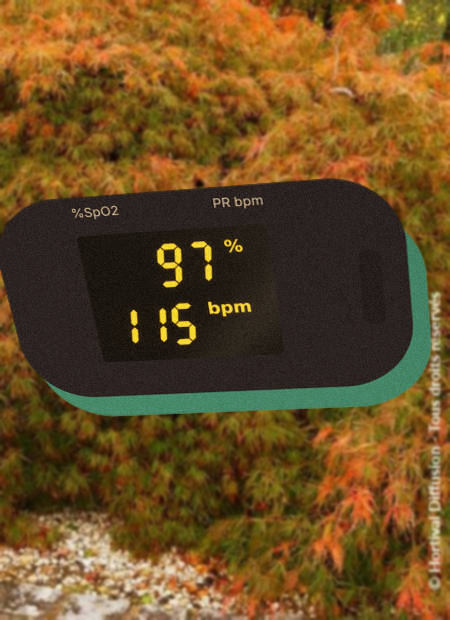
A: 115 bpm
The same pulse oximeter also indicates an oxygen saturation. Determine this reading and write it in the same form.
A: 97 %
